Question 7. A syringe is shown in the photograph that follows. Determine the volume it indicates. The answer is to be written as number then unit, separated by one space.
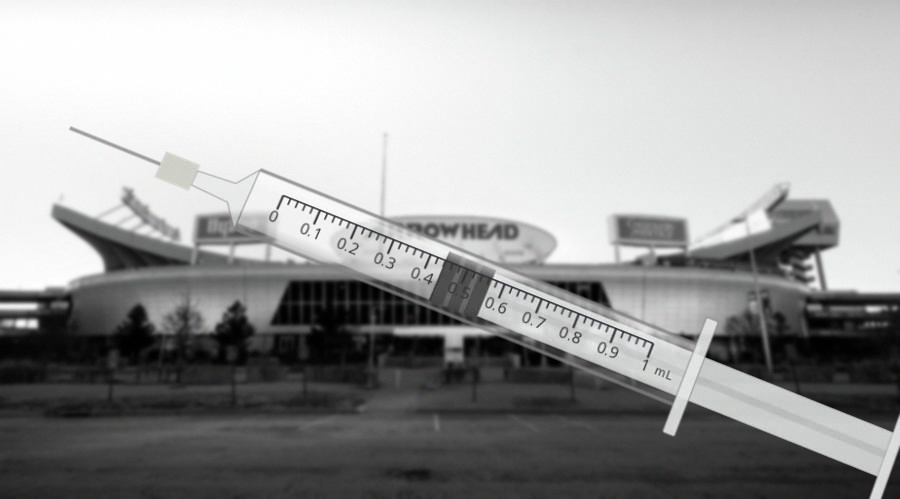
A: 0.44 mL
